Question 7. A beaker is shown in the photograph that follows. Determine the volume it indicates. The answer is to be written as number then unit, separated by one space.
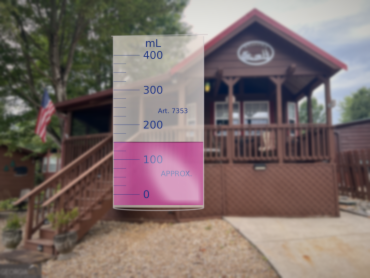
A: 150 mL
